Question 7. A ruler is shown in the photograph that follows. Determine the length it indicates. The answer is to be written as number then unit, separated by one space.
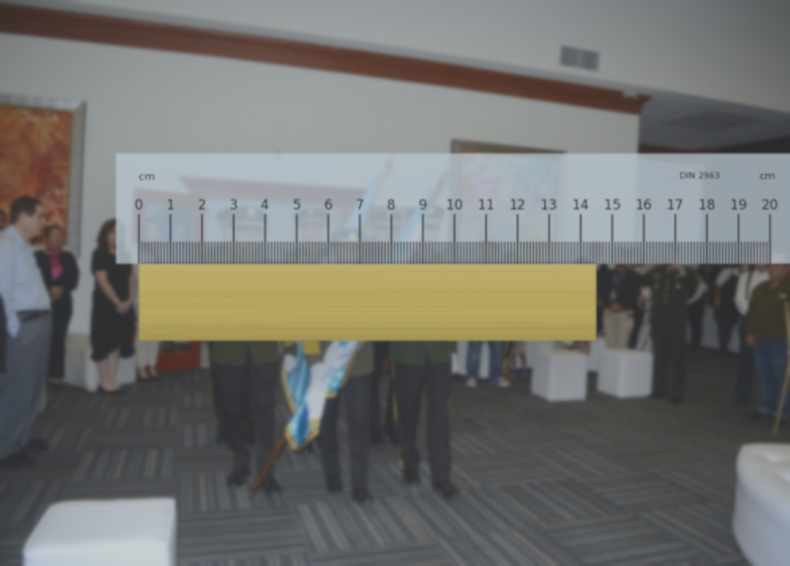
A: 14.5 cm
